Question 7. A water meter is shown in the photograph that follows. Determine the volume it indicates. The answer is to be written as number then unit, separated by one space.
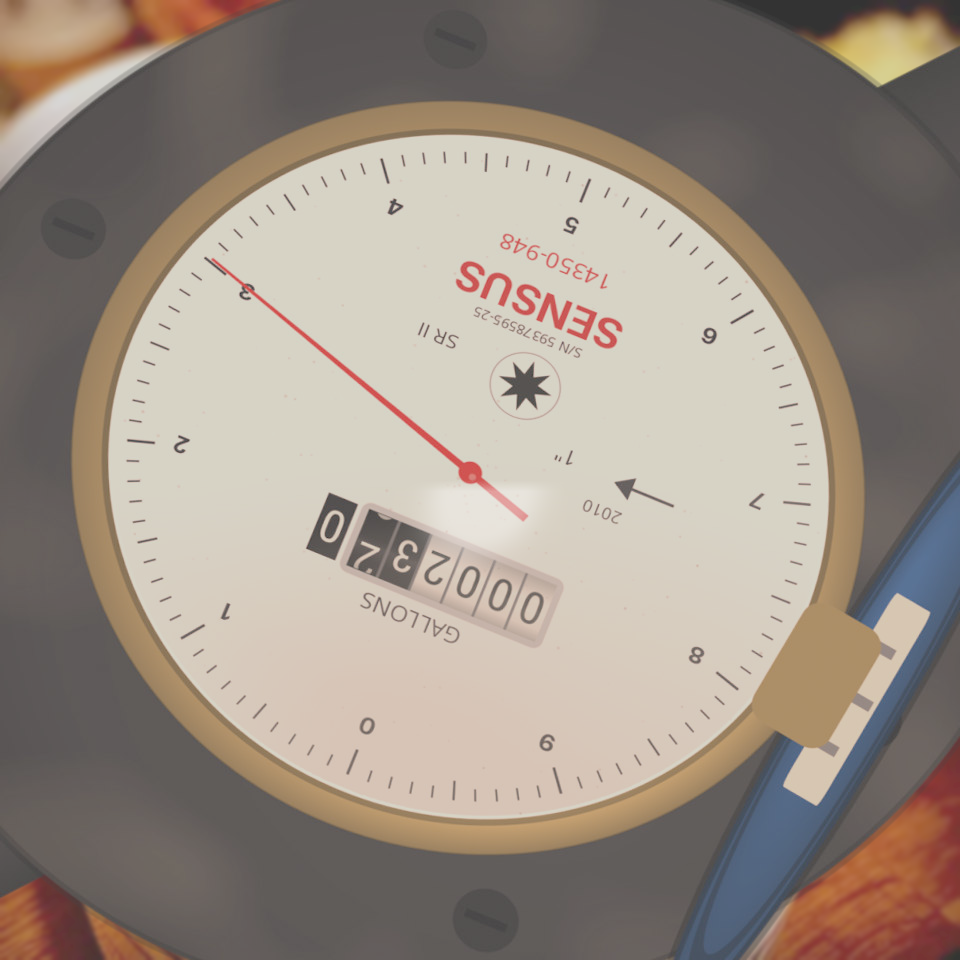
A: 2323.0 gal
